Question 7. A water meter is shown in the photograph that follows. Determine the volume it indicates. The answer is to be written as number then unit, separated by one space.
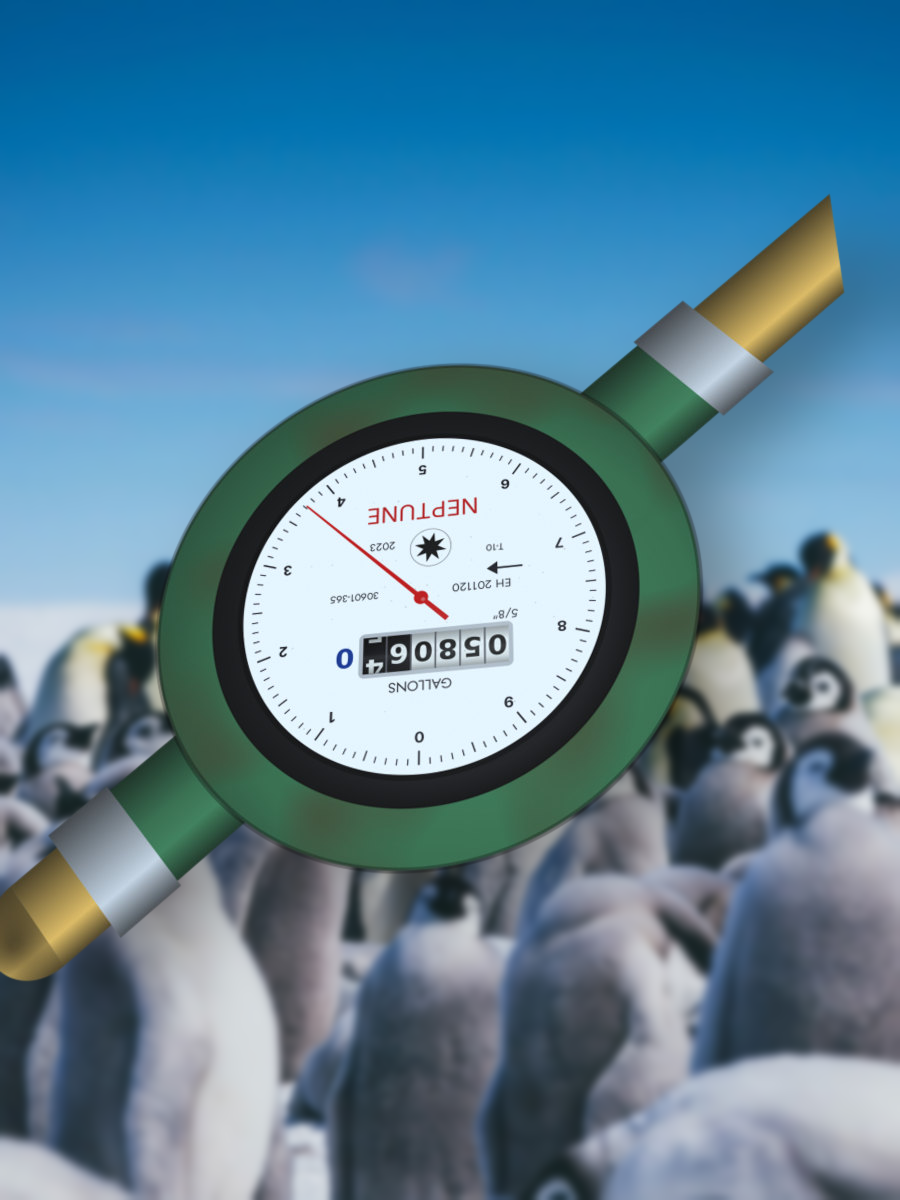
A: 580643.7 gal
